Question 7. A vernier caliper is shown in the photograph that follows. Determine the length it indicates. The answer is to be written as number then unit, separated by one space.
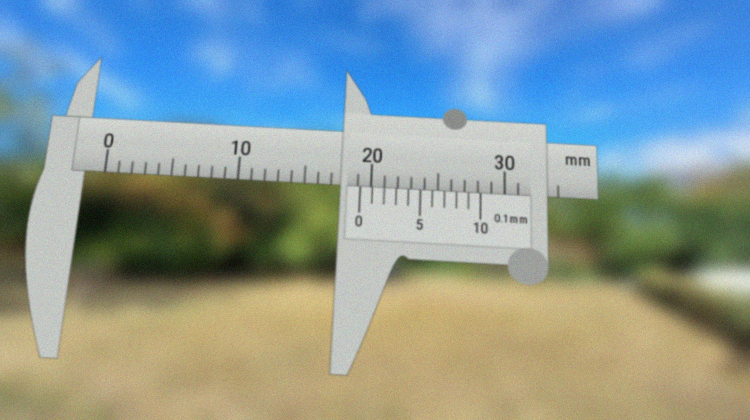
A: 19.2 mm
